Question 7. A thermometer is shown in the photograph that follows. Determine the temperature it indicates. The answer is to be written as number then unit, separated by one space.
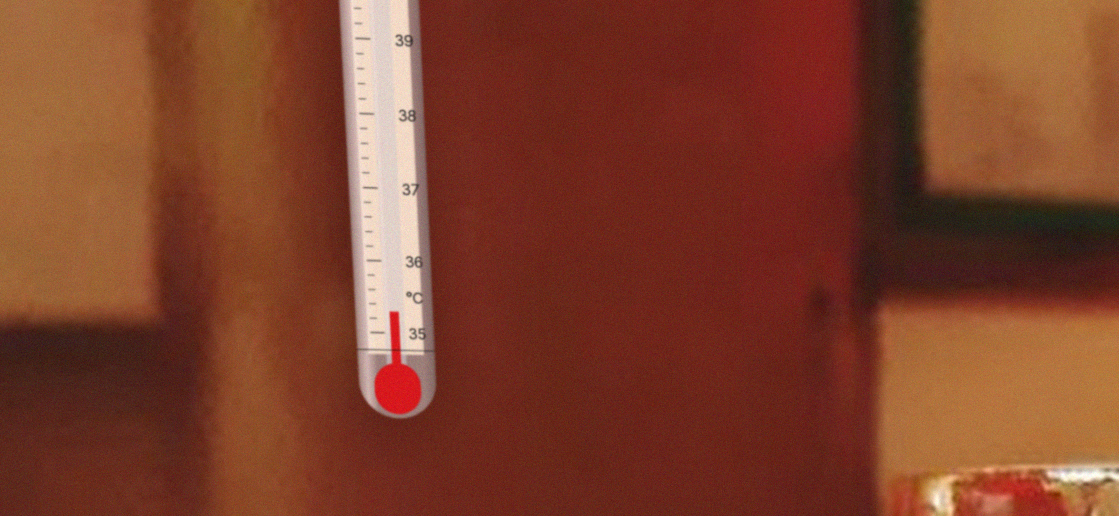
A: 35.3 °C
